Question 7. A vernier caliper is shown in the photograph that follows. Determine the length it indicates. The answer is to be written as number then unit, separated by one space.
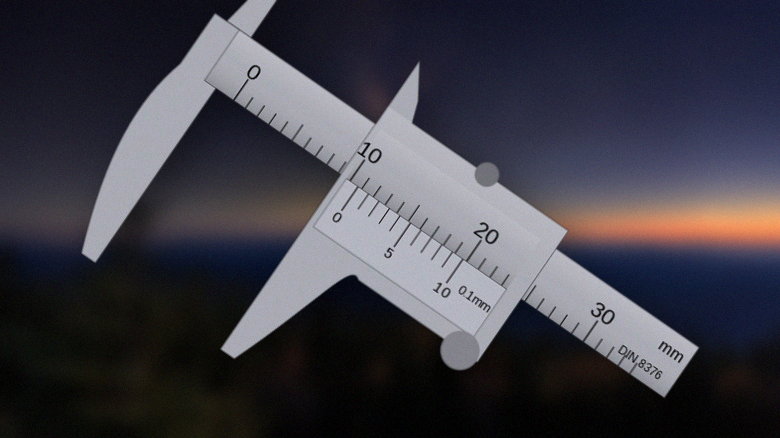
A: 10.7 mm
